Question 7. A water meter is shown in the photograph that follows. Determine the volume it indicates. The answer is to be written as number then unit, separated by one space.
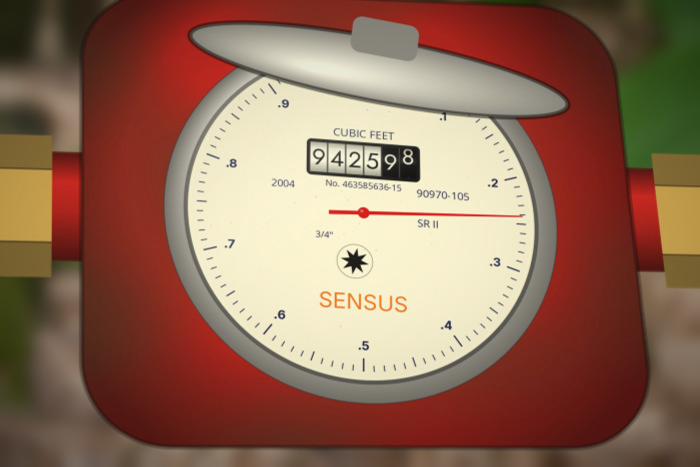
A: 942598.24 ft³
